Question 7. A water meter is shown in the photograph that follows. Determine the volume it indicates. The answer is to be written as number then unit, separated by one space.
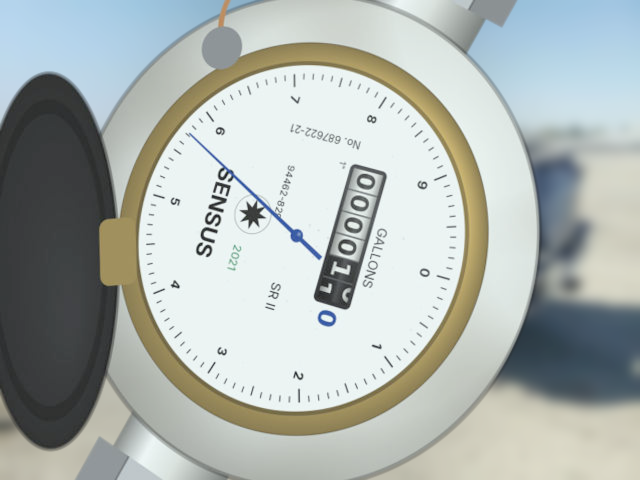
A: 105.7 gal
